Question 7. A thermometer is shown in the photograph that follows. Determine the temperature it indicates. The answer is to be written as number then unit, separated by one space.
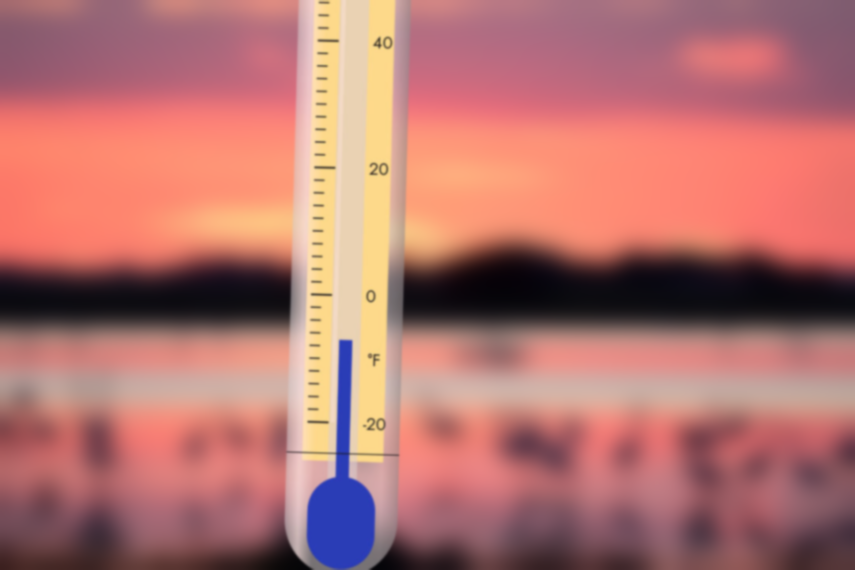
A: -7 °F
